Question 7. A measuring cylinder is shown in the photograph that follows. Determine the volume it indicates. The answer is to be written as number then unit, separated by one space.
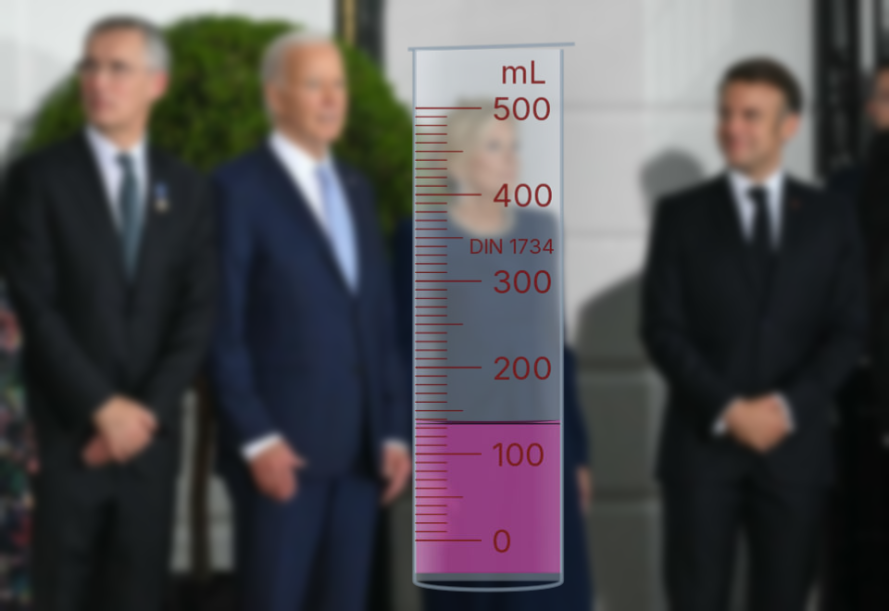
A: 135 mL
